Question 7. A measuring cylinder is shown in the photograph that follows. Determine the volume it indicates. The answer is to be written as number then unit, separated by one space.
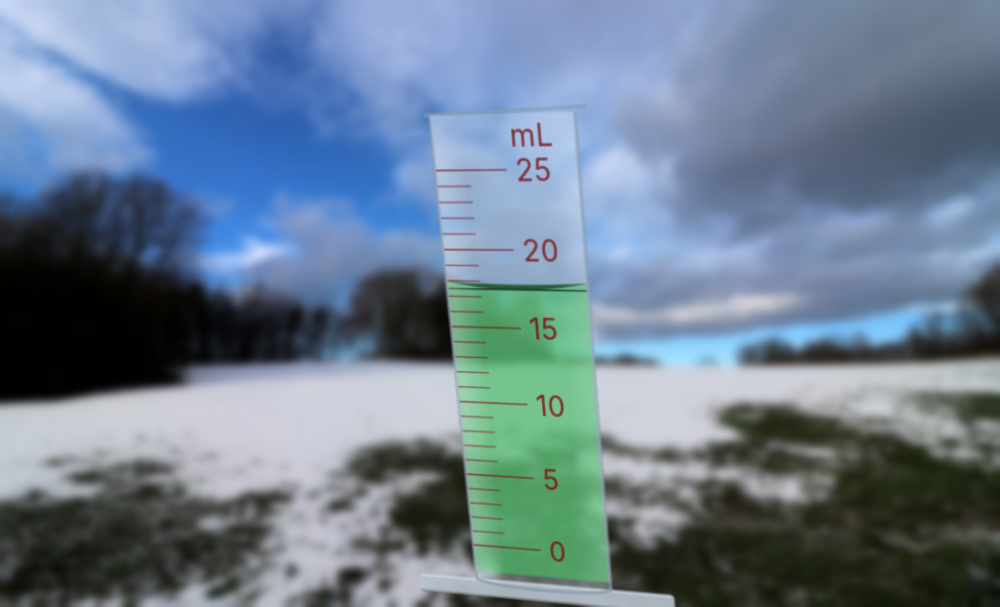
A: 17.5 mL
